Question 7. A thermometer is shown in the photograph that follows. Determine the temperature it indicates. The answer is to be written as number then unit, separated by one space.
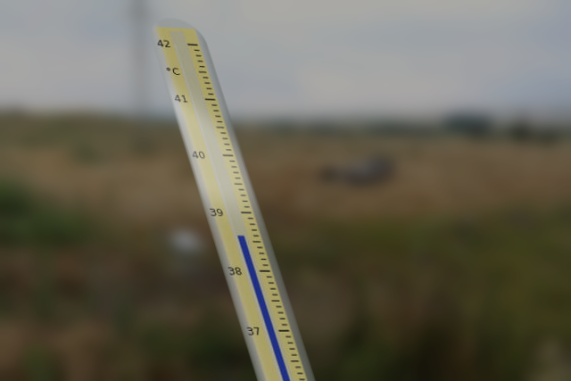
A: 38.6 °C
